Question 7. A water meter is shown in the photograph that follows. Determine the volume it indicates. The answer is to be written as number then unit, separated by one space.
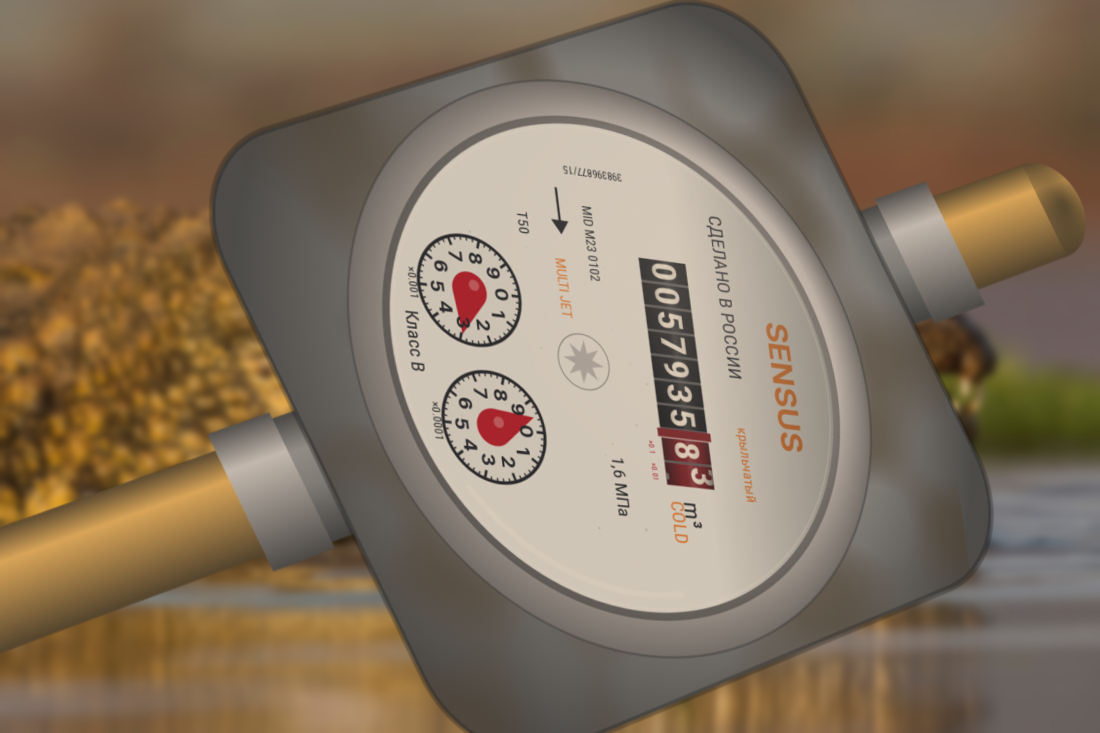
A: 57935.8329 m³
